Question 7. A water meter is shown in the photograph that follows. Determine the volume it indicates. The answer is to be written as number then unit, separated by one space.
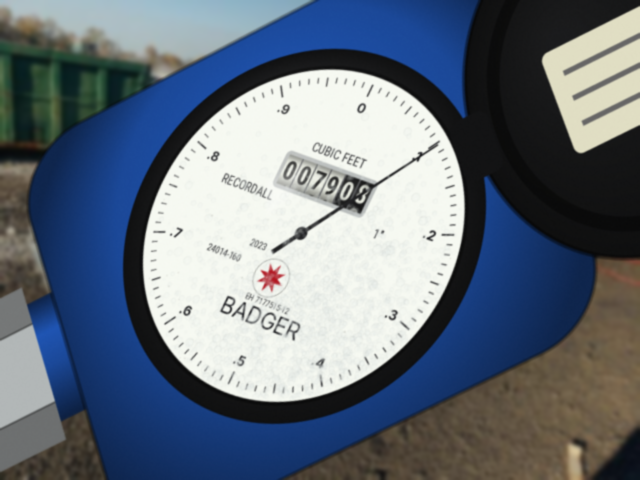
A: 7908.10 ft³
